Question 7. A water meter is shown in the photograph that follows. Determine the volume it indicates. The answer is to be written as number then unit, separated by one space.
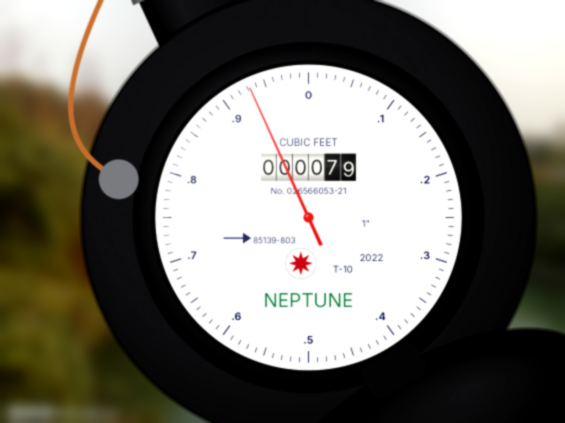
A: 78.93 ft³
